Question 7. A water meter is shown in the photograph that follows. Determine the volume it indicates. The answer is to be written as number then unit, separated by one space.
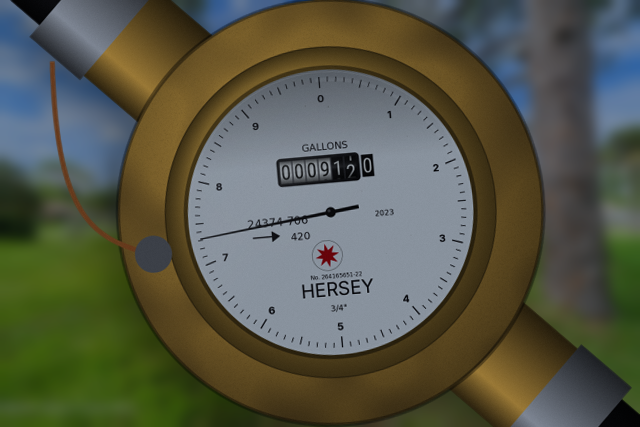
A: 9117.3 gal
